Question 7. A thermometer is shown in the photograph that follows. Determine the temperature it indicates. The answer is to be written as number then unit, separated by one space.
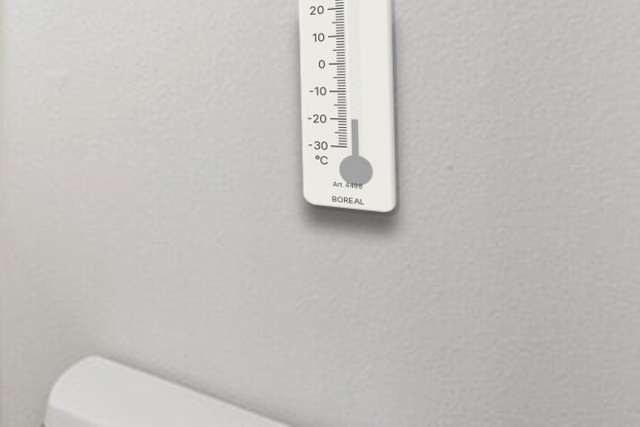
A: -20 °C
